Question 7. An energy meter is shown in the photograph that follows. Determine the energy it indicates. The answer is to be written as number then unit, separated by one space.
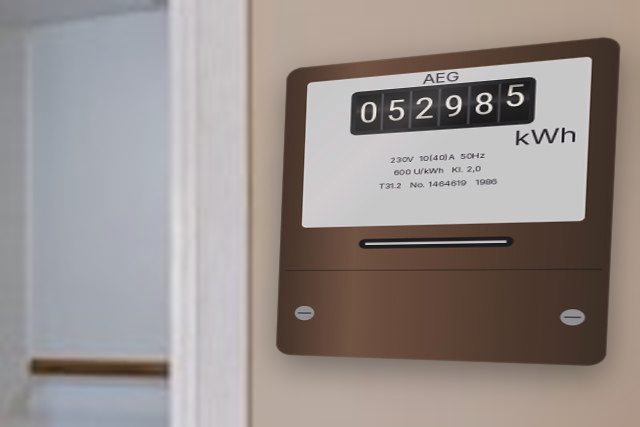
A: 52985 kWh
